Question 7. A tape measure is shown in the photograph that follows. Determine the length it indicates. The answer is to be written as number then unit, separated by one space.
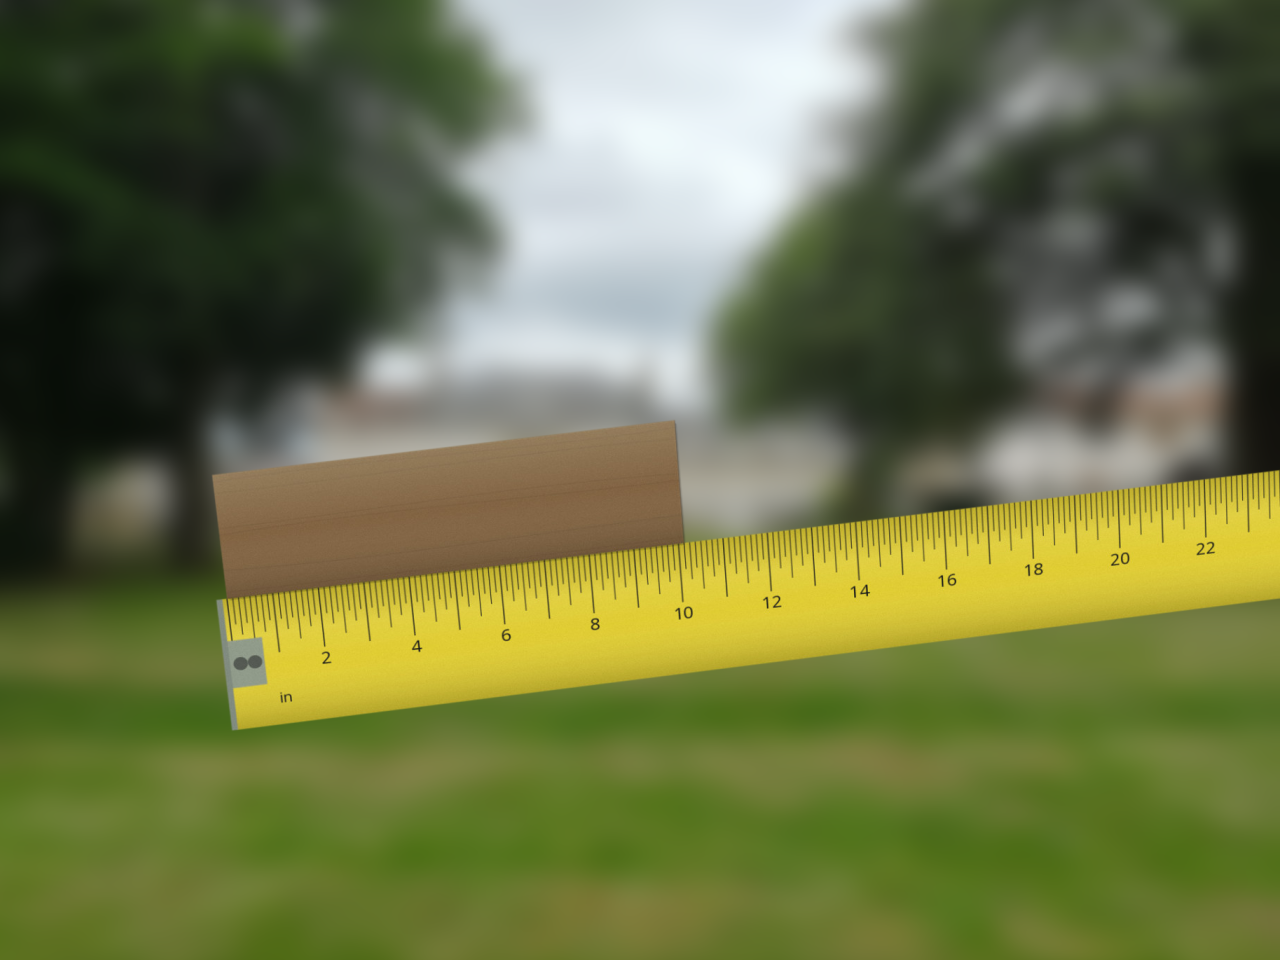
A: 10.125 in
